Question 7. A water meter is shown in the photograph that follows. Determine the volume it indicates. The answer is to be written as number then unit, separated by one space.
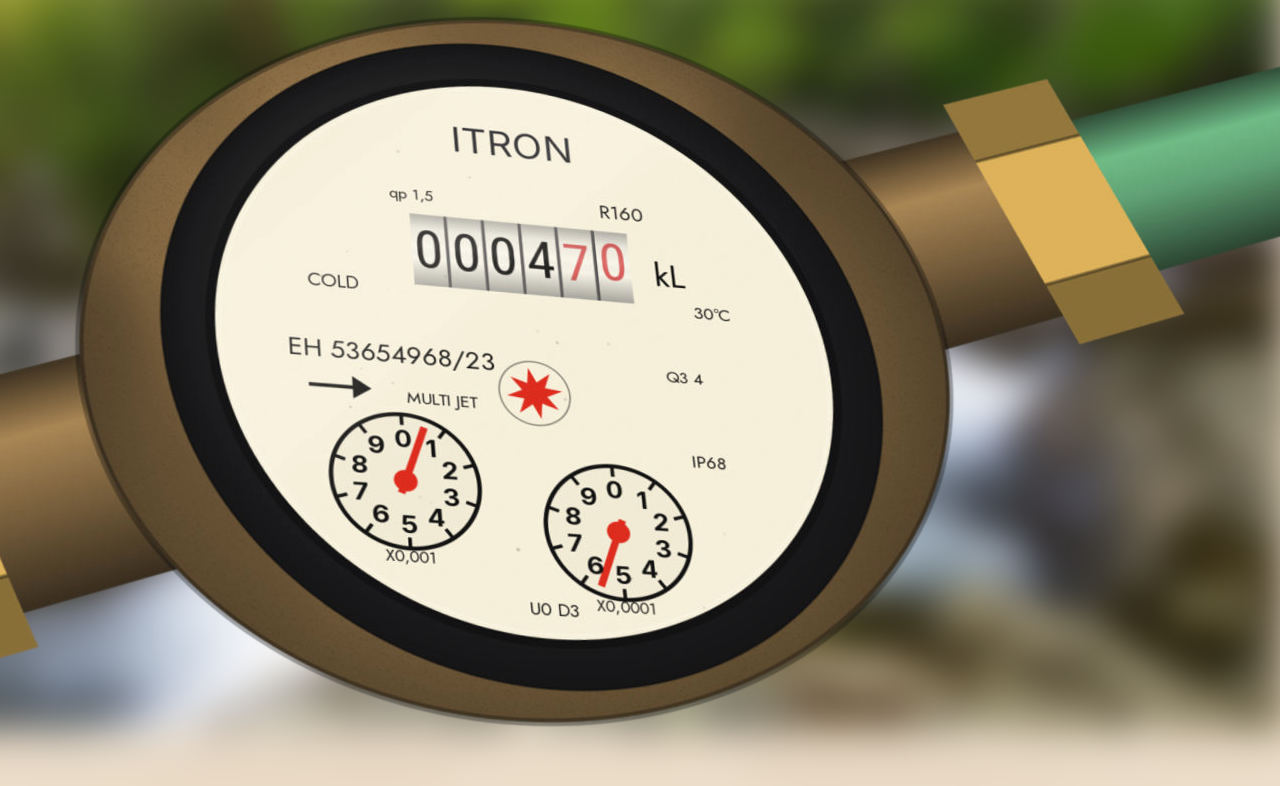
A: 4.7005 kL
